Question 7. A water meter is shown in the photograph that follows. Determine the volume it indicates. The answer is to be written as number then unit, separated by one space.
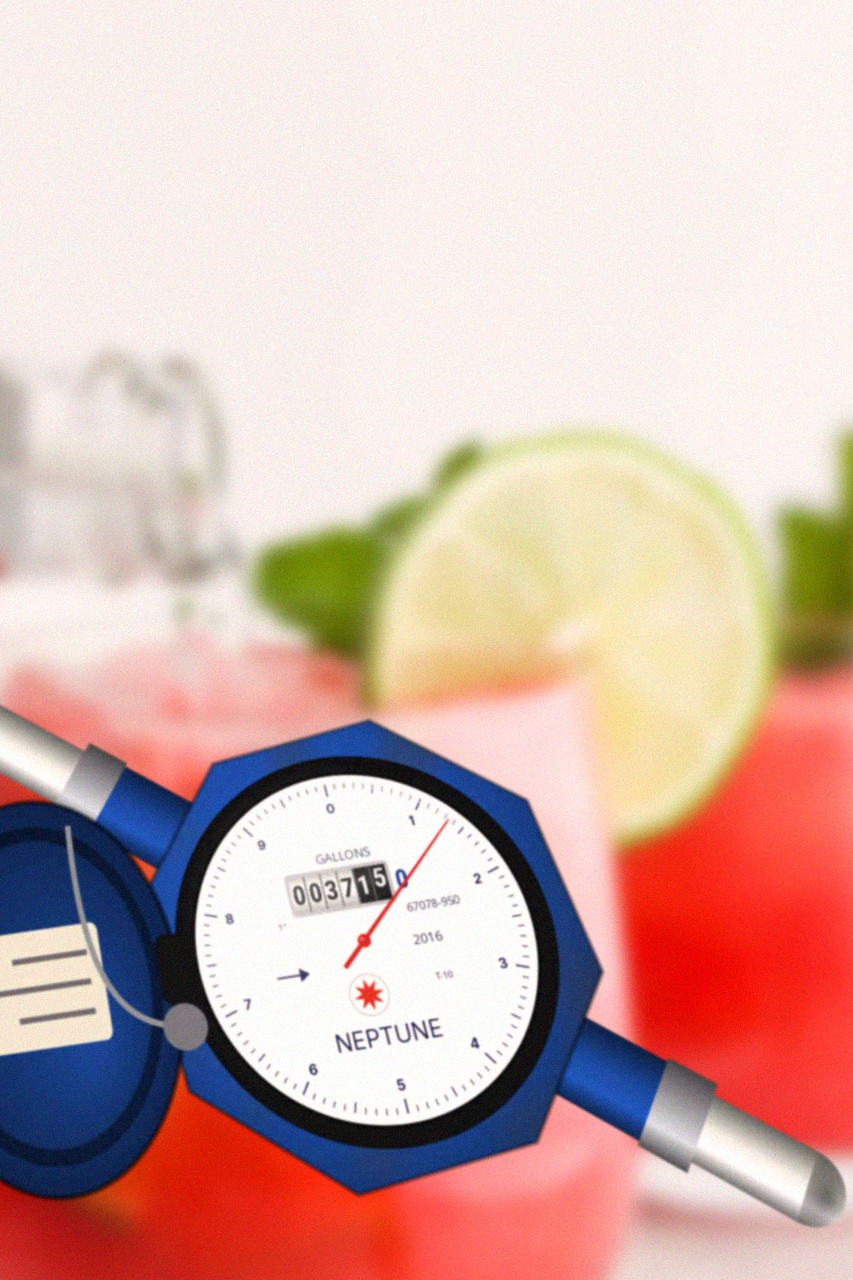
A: 37151.3 gal
